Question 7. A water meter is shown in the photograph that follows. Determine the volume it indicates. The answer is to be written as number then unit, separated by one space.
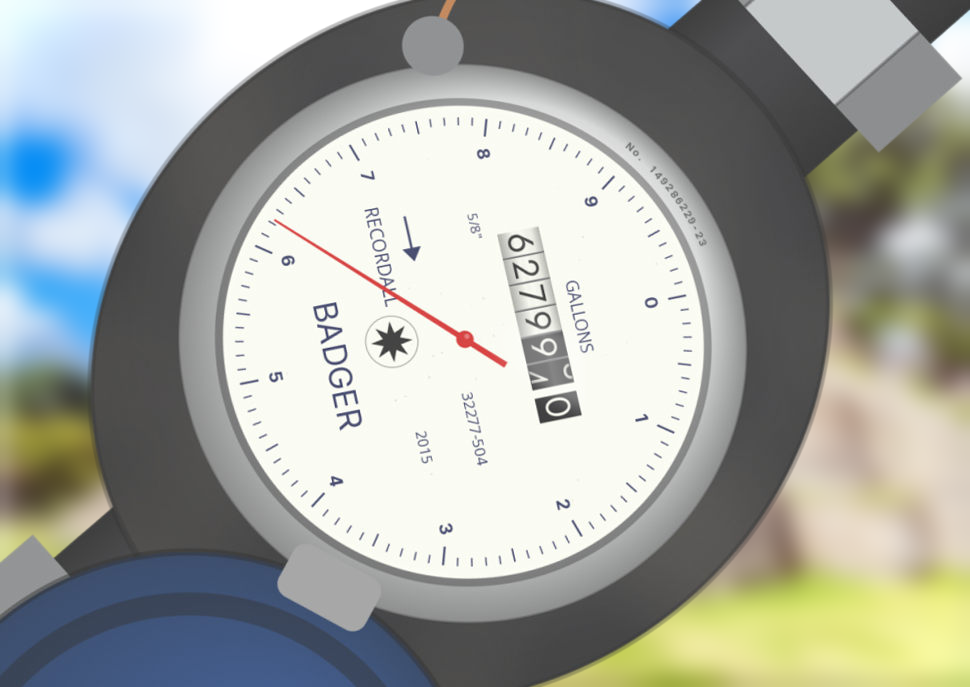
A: 6279936.2 gal
